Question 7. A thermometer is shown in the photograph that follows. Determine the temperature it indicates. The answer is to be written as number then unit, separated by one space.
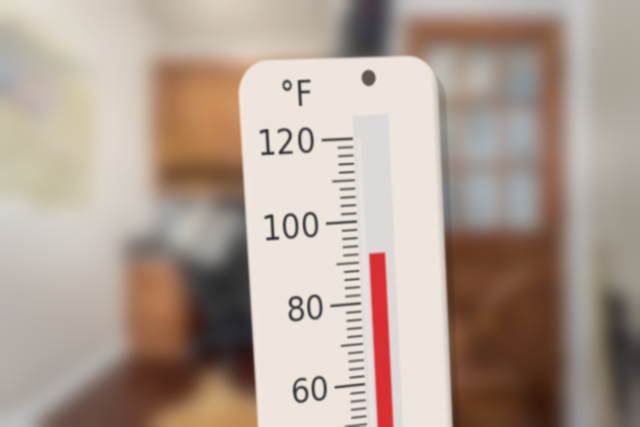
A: 92 °F
